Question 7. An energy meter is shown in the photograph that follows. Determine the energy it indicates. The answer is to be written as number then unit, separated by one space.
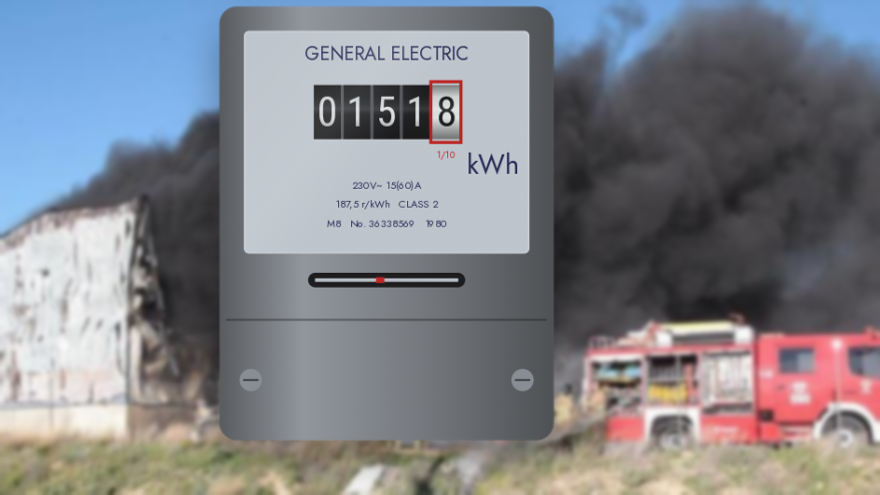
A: 151.8 kWh
